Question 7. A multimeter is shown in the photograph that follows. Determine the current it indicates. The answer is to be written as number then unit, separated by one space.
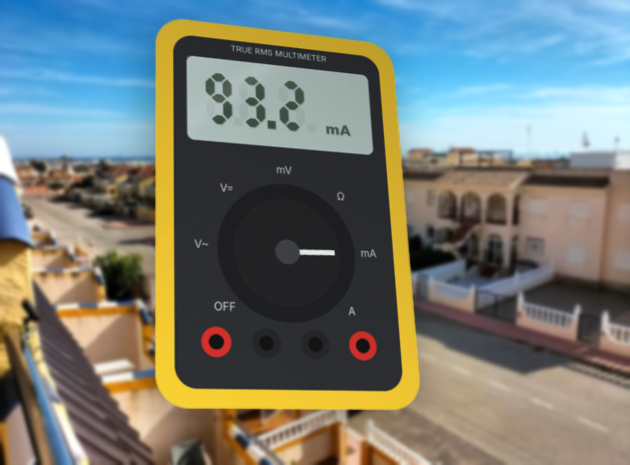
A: 93.2 mA
